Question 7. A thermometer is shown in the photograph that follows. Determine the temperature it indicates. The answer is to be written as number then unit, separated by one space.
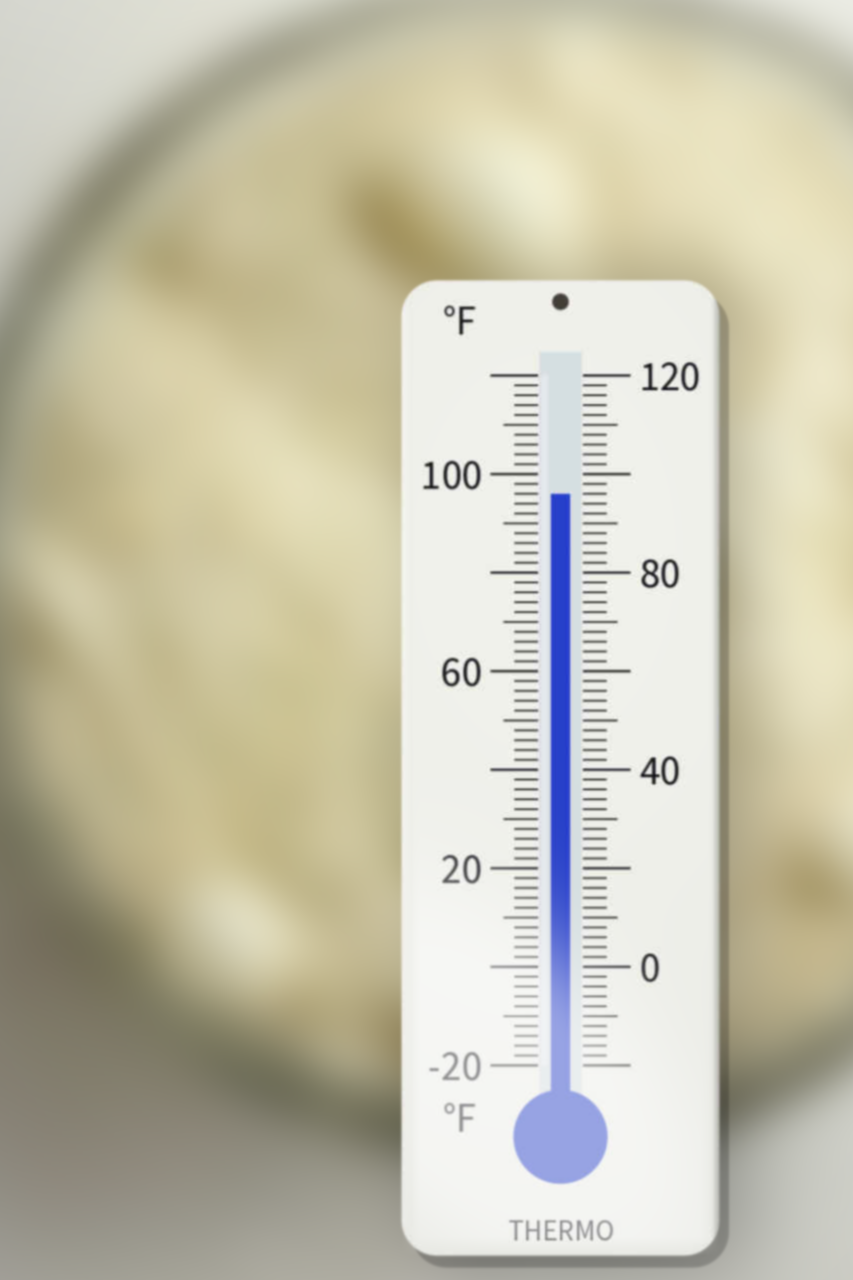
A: 96 °F
